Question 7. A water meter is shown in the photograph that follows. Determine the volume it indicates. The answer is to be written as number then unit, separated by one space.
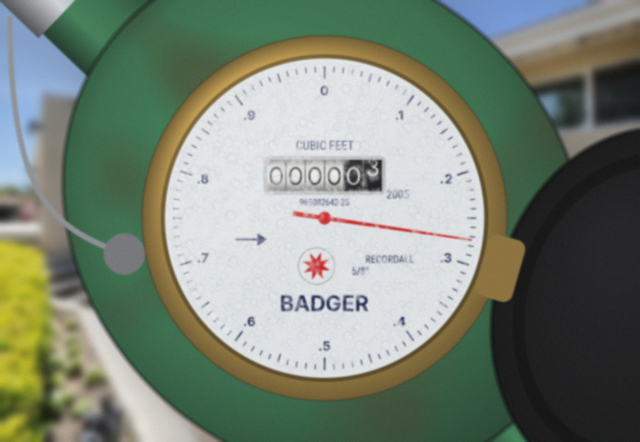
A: 3.27 ft³
